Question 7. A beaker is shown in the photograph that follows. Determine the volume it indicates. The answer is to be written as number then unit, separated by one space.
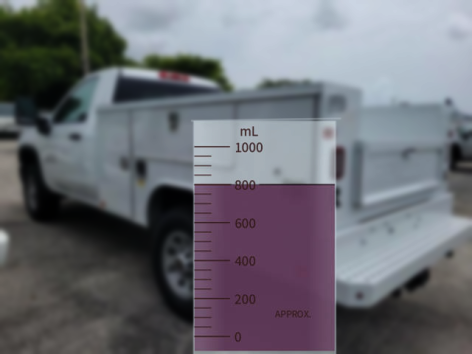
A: 800 mL
